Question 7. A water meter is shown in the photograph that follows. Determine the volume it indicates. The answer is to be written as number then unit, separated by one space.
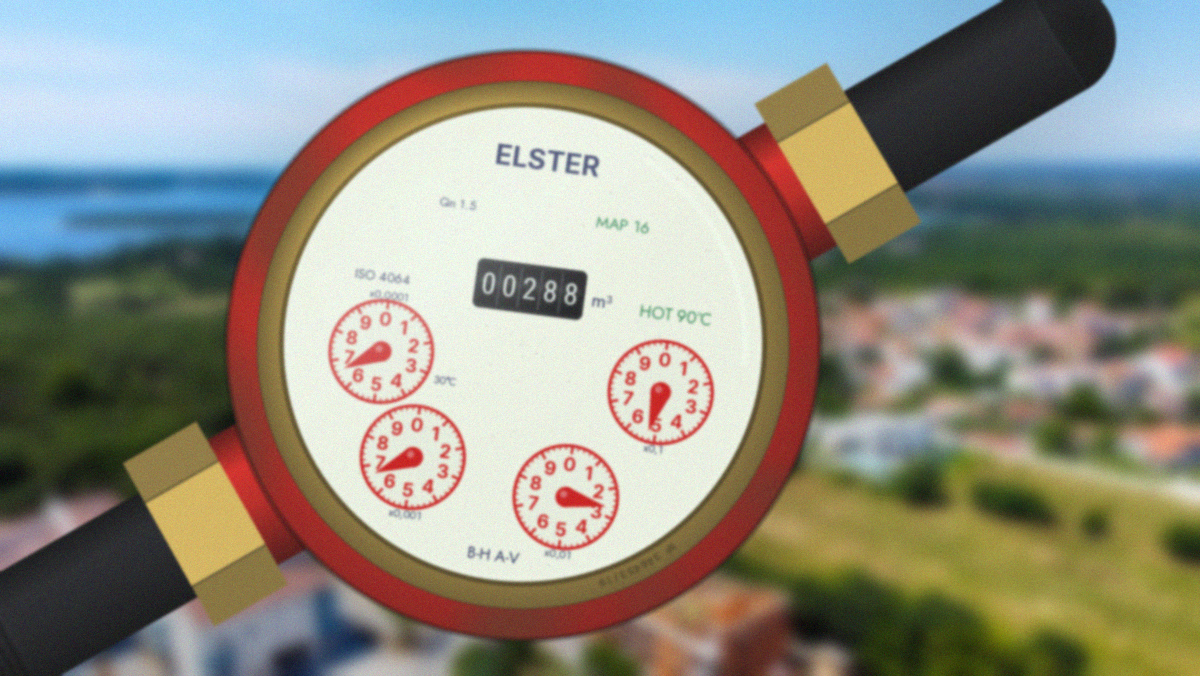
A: 288.5266 m³
